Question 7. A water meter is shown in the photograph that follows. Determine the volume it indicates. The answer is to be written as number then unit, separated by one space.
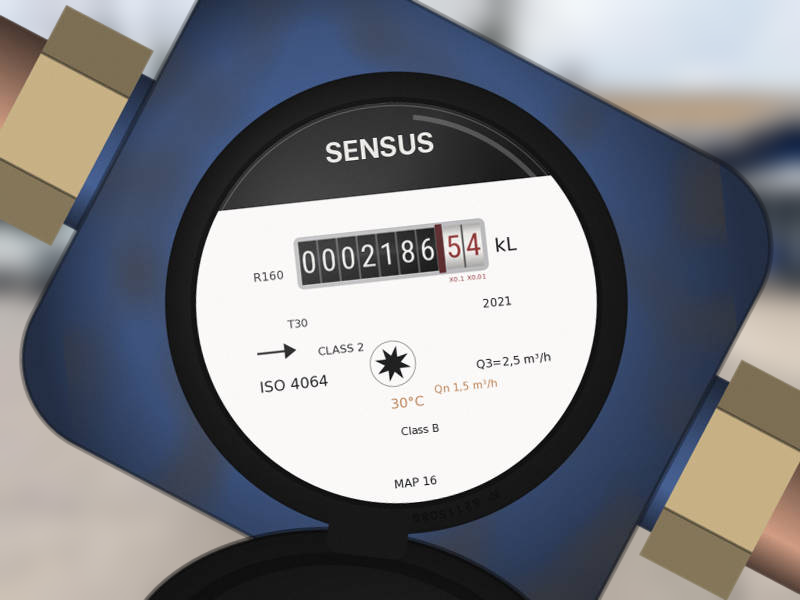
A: 2186.54 kL
